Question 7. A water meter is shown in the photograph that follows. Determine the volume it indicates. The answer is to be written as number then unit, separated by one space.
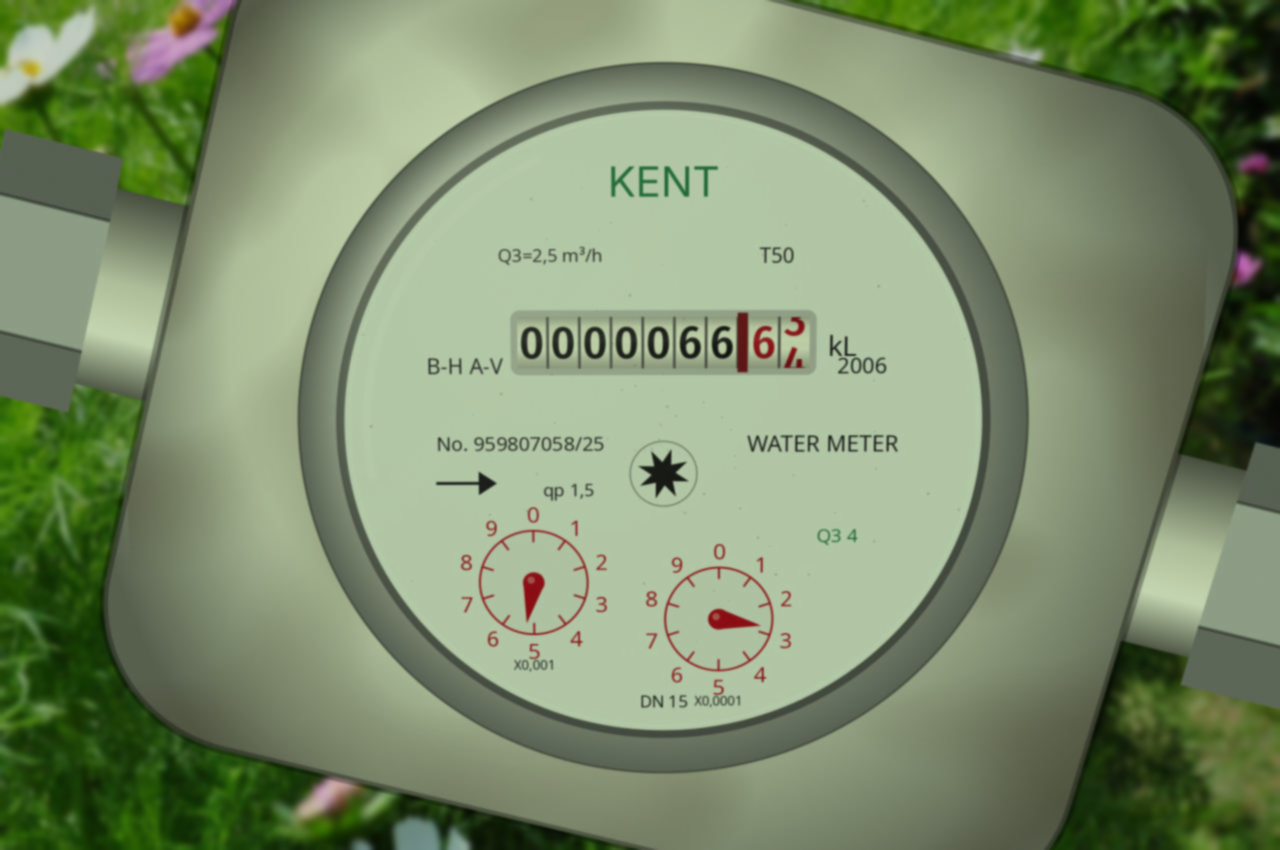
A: 66.6352 kL
